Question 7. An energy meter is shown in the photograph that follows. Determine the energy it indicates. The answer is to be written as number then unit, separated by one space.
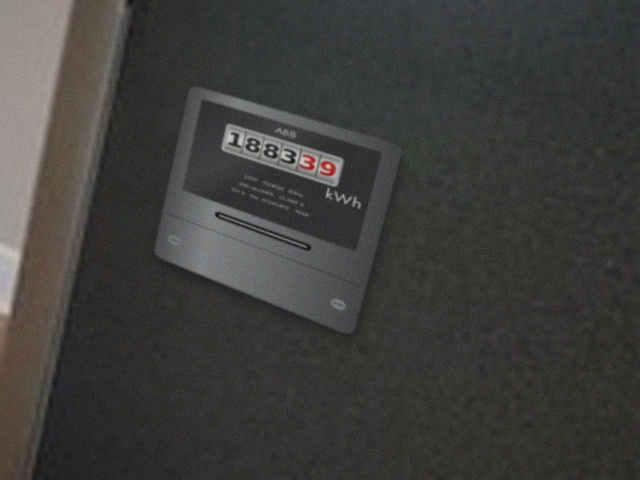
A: 1883.39 kWh
